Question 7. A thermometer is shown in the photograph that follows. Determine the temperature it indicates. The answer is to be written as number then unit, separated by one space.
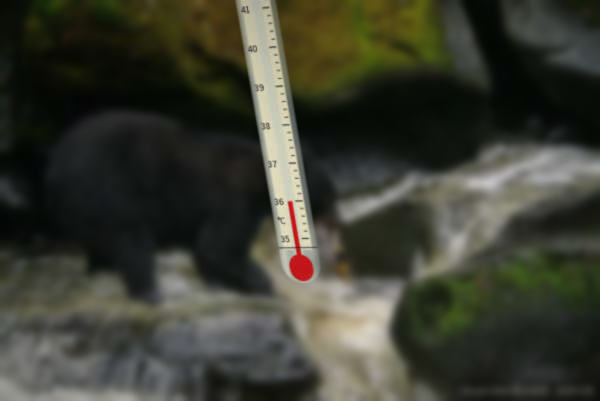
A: 36 °C
